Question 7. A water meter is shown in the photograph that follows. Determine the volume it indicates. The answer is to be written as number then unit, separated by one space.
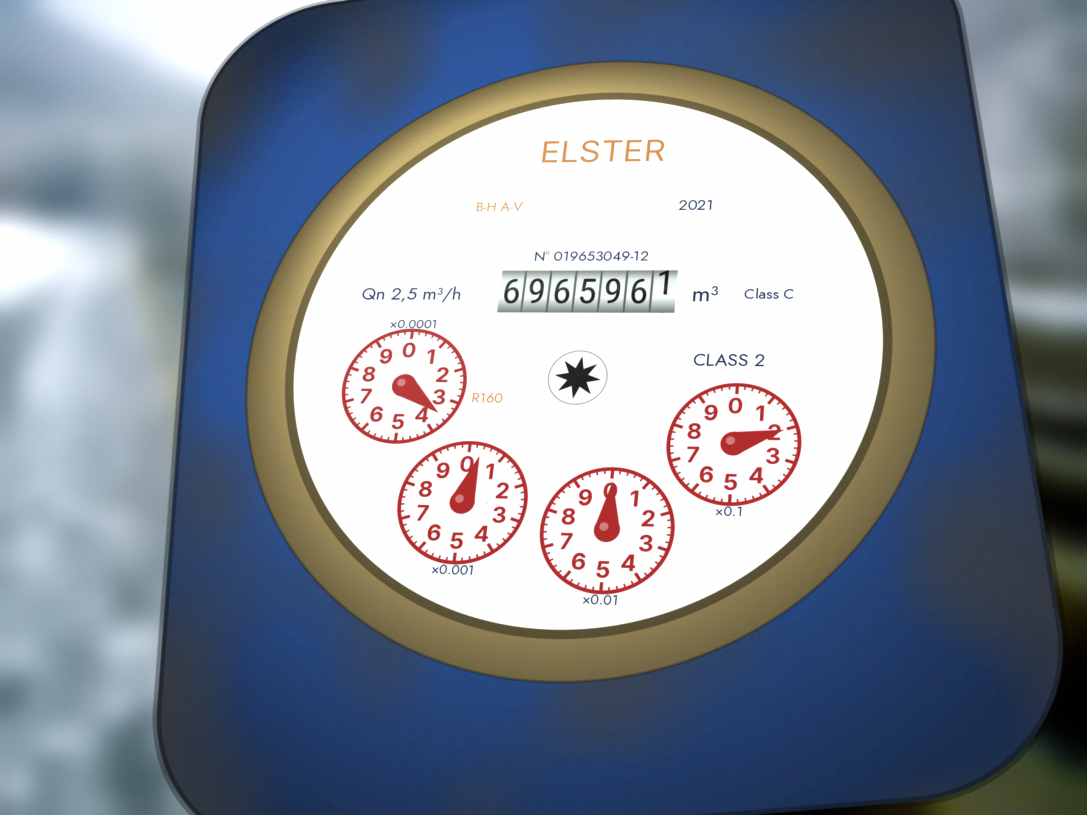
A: 6965961.2003 m³
